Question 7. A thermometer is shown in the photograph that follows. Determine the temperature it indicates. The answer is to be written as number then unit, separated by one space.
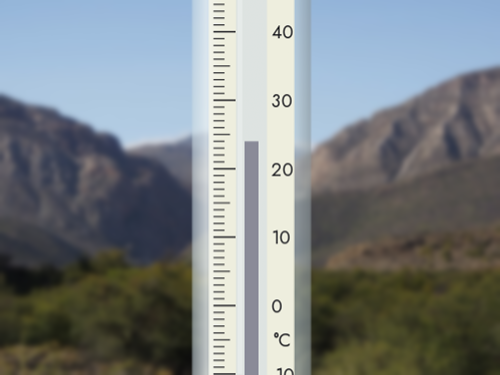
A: 24 °C
